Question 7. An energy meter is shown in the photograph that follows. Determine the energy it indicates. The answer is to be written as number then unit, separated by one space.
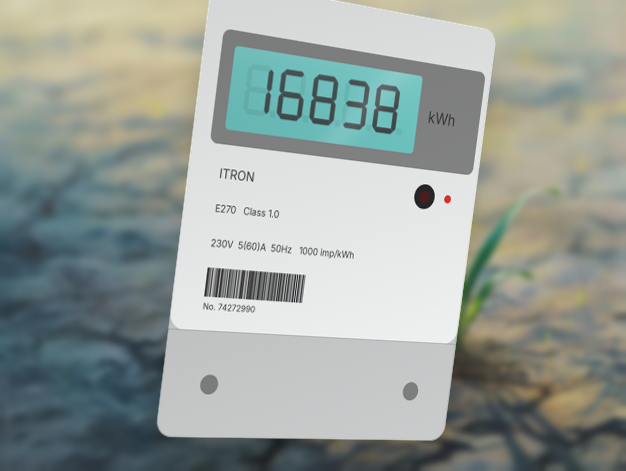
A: 16838 kWh
